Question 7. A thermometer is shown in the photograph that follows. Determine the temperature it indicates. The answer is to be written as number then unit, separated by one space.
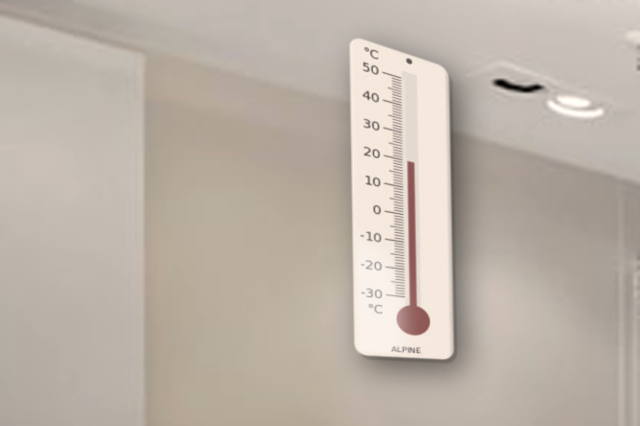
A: 20 °C
